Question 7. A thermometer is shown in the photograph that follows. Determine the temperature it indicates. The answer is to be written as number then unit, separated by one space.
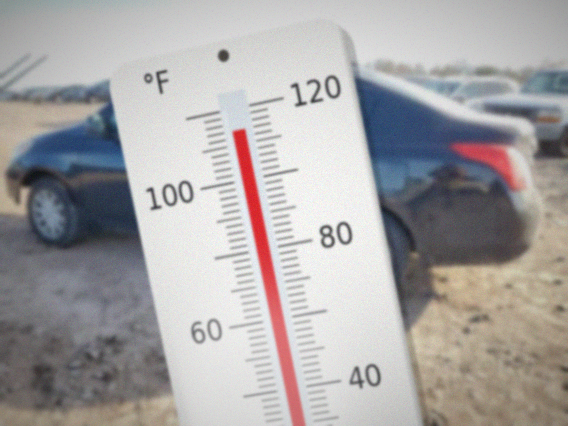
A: 114 °F
